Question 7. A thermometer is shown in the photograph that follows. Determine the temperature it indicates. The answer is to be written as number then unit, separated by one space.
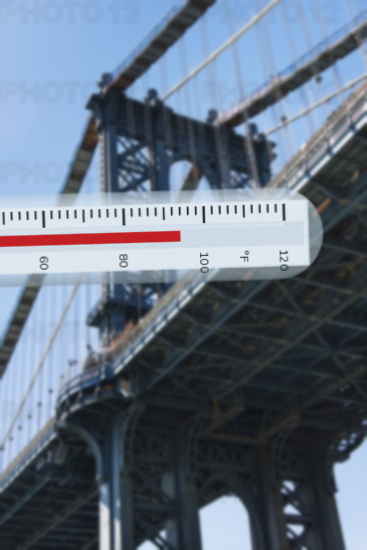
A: 94 °F
